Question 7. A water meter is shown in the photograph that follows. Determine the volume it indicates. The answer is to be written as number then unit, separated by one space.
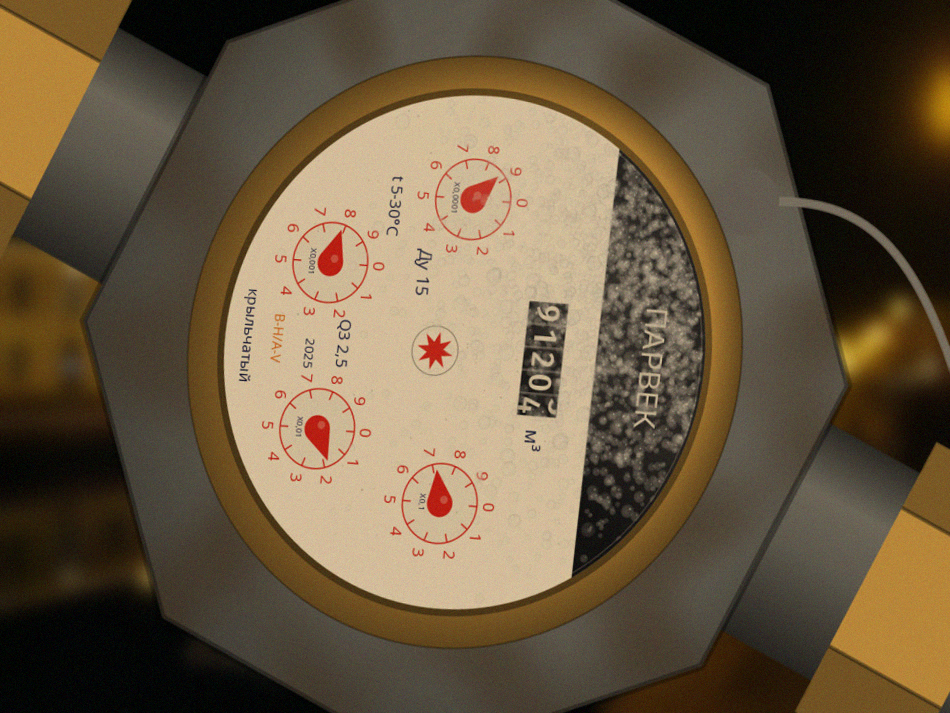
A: 91203.7178 m³
